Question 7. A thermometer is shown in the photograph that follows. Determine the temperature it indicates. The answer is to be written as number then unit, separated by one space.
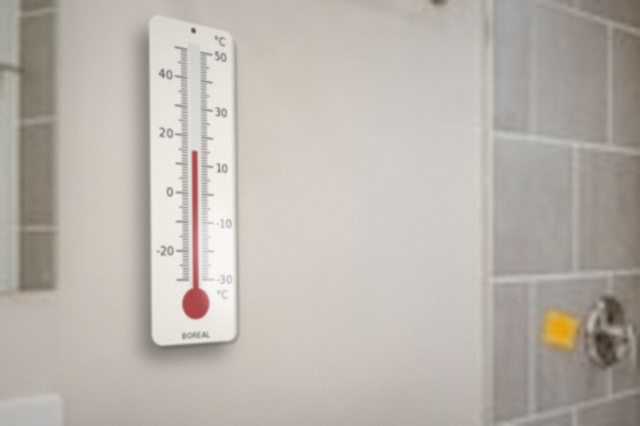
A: 15 °C
